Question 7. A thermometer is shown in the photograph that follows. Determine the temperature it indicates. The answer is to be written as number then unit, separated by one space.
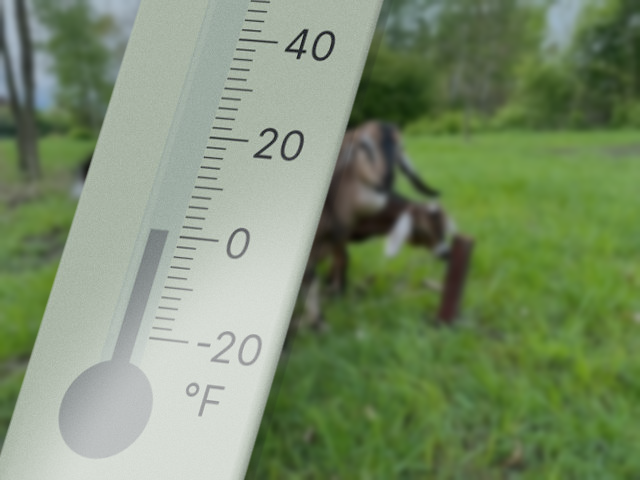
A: 1 °F
